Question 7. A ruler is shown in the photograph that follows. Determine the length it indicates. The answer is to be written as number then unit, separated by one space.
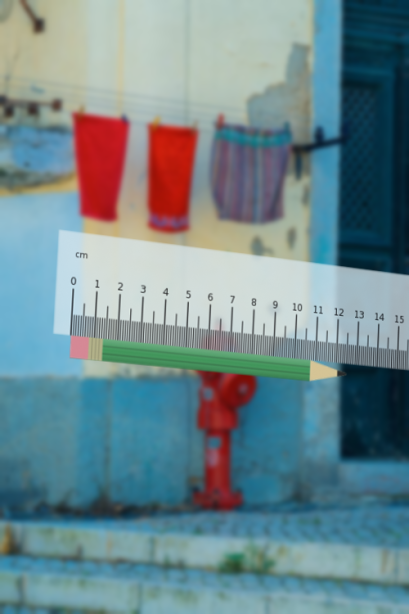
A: 12.5 cm
